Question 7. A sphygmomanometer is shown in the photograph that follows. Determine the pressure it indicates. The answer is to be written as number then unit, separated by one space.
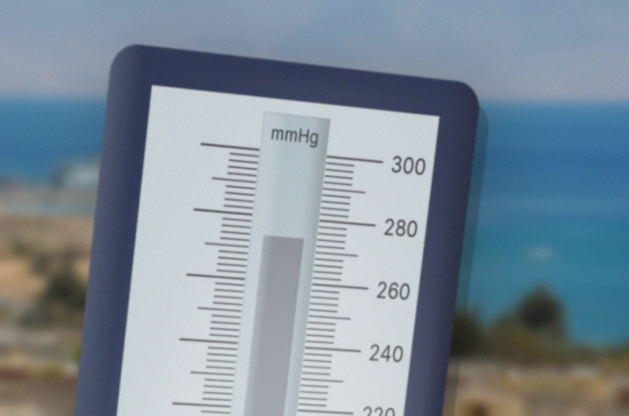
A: 274 mmHg
